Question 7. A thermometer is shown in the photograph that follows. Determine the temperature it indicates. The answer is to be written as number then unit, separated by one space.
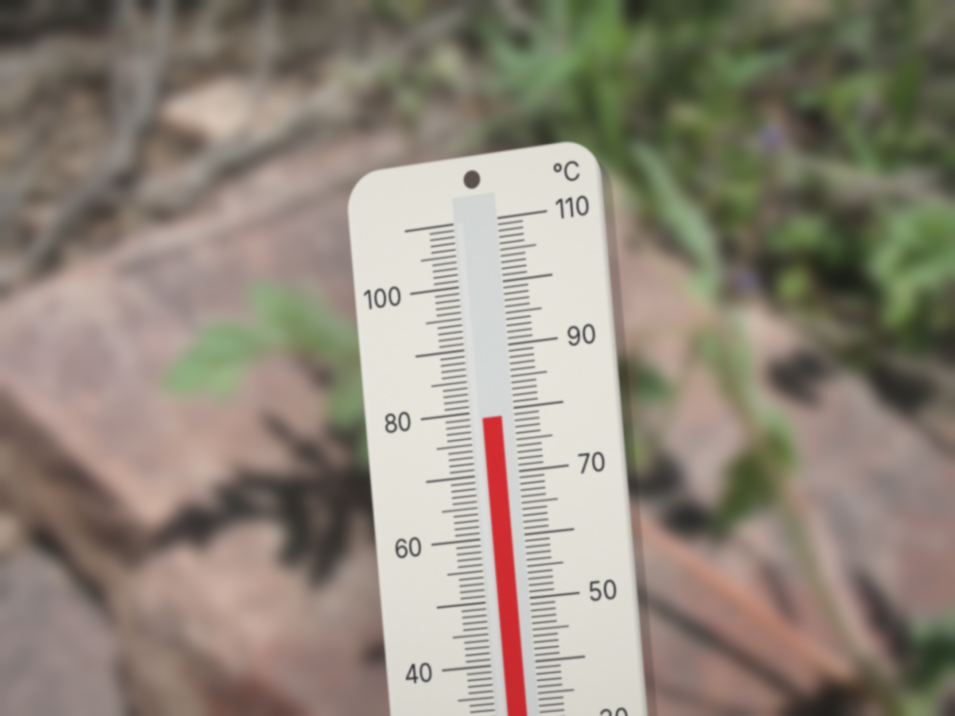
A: 79 °C
